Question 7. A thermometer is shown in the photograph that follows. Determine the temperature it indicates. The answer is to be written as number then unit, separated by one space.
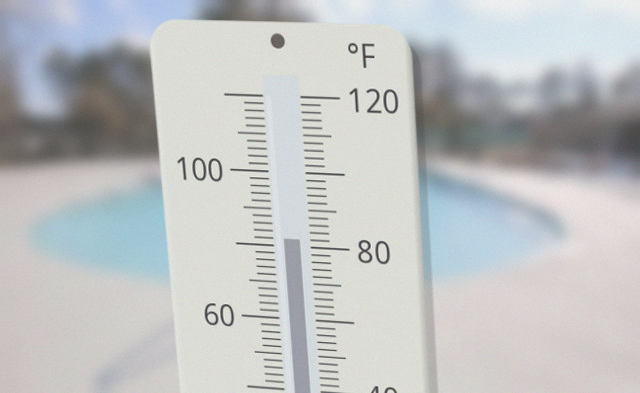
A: 82 °F
